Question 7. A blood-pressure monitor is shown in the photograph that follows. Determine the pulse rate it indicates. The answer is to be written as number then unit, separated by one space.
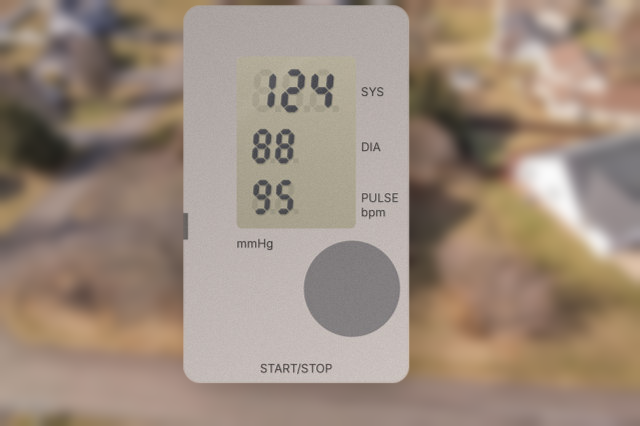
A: 95 bpm
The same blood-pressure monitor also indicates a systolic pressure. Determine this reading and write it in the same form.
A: 124 mmHg
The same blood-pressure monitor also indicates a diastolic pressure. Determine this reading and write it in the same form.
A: 88 mmHg
